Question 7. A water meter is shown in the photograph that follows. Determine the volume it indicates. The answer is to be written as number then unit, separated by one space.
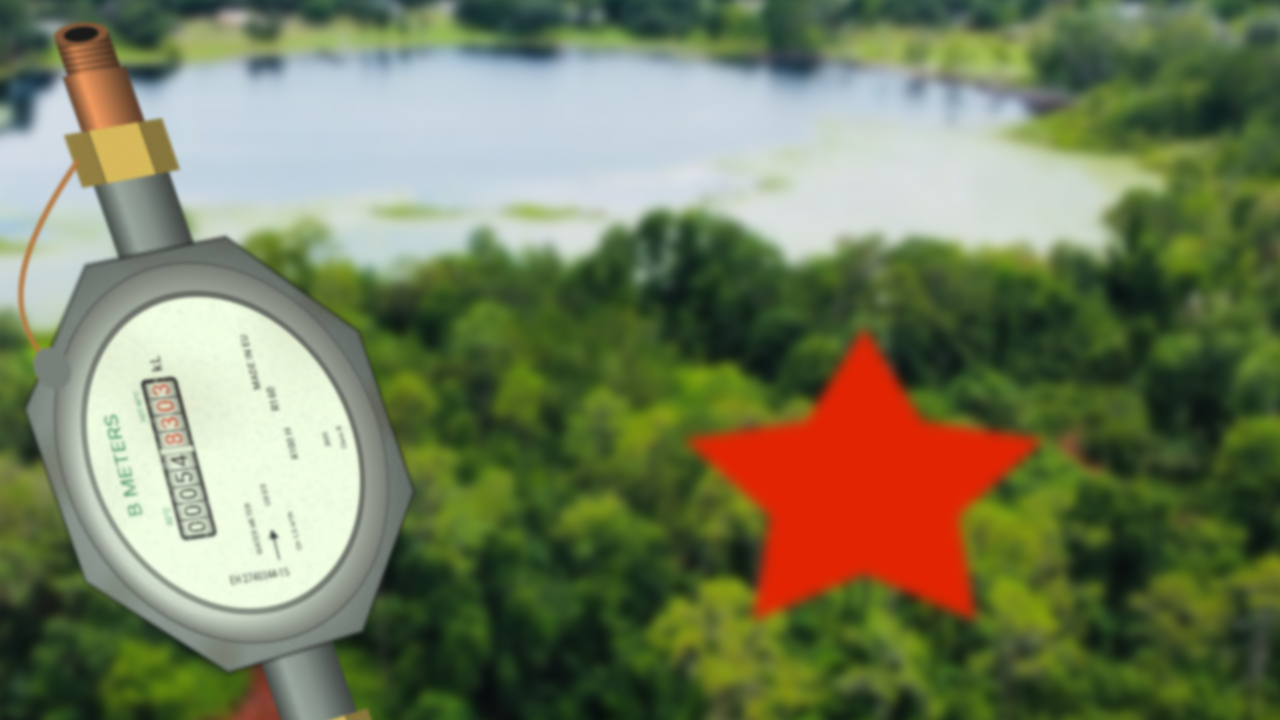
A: 54.8303 kL
